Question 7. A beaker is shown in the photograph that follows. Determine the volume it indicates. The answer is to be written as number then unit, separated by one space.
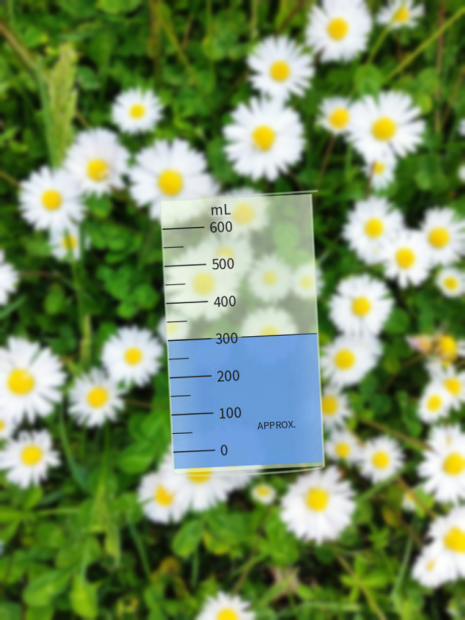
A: 300 mL
